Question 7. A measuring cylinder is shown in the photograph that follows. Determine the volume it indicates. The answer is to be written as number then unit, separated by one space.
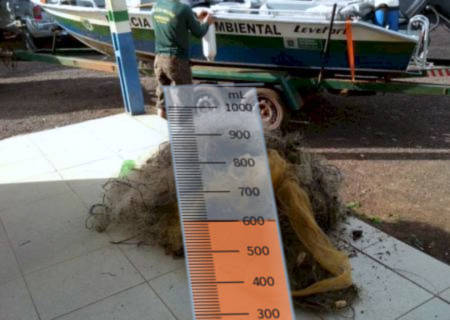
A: 600 mL
